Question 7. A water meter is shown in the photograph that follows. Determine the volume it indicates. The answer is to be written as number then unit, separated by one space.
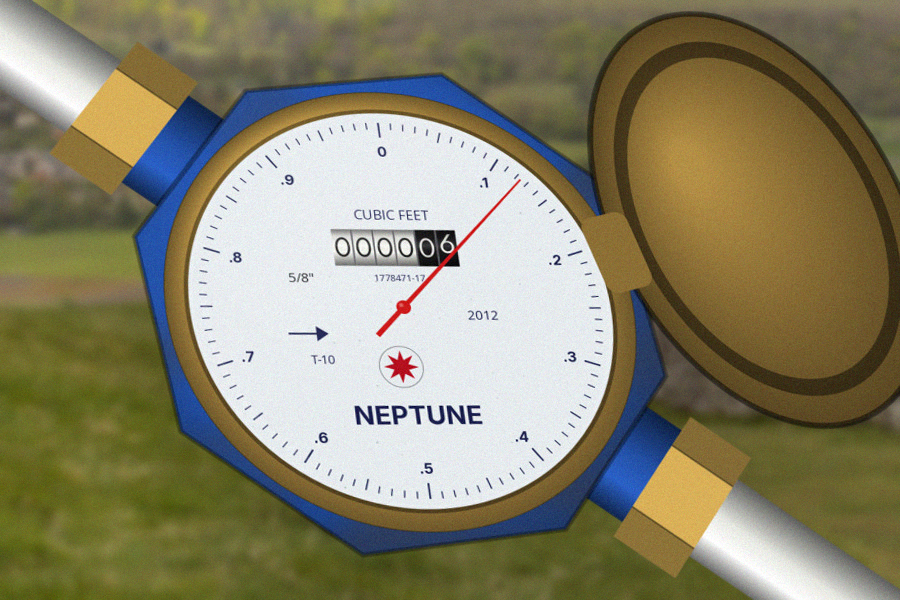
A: 6.12 ft³
